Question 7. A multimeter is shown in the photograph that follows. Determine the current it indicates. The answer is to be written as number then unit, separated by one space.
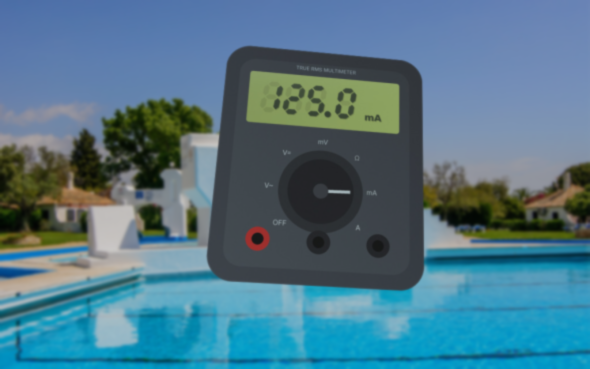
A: 125.0 mA
